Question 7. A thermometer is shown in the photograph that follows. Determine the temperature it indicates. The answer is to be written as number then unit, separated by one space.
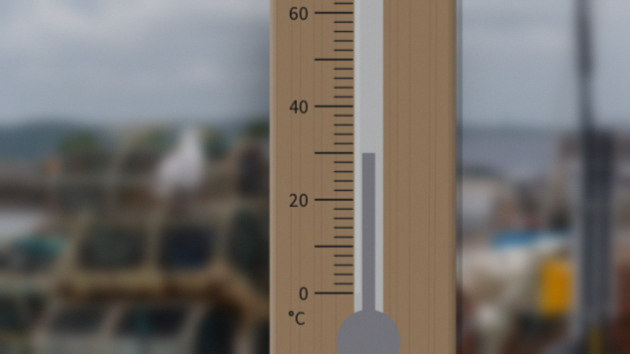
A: 30 °C
